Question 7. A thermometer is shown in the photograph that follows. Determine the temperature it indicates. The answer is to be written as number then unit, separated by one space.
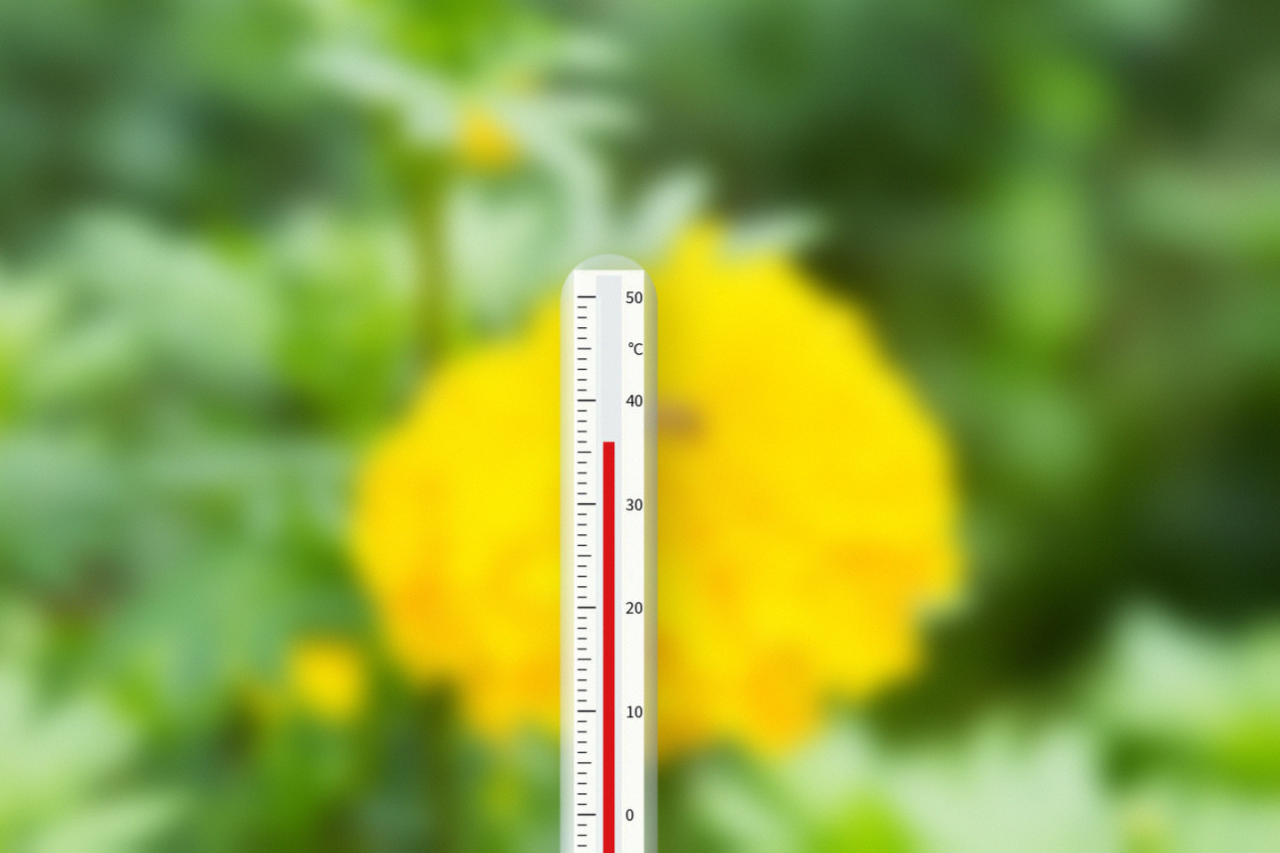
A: 36 °C
